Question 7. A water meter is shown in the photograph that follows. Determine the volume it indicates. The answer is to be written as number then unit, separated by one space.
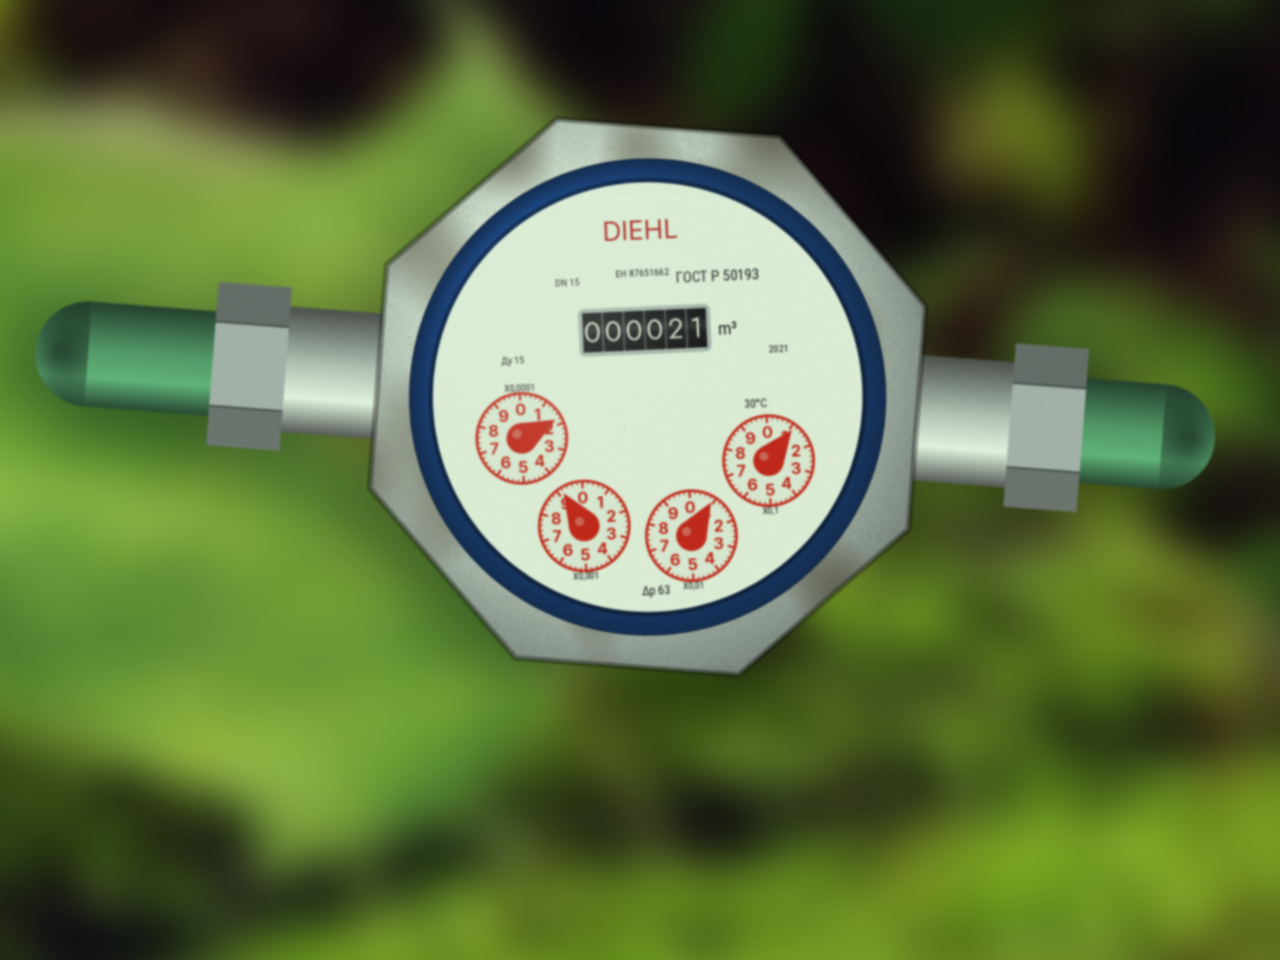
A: 21.1091 m³
